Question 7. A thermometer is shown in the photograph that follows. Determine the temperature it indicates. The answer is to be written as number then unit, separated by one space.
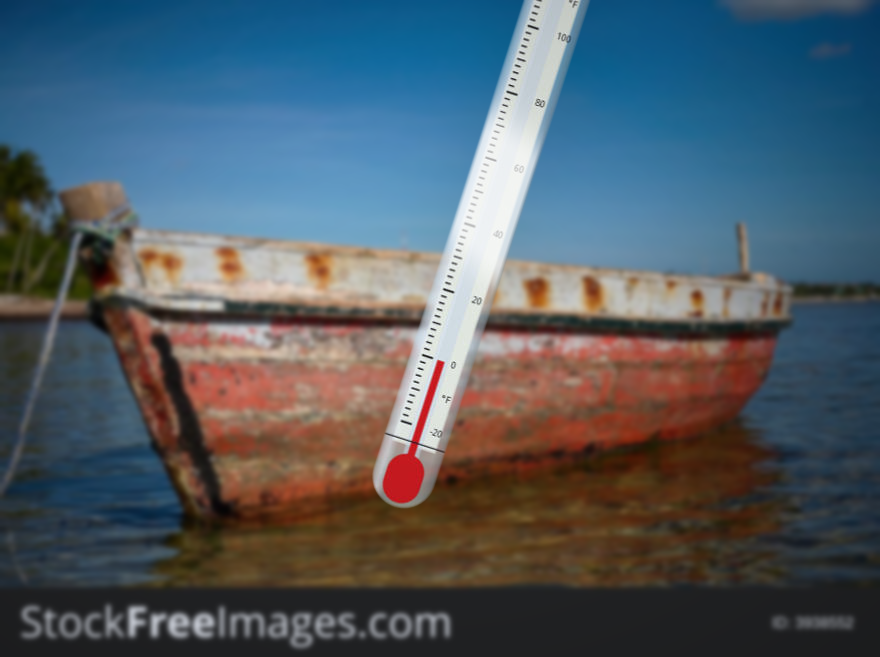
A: 0 °F
